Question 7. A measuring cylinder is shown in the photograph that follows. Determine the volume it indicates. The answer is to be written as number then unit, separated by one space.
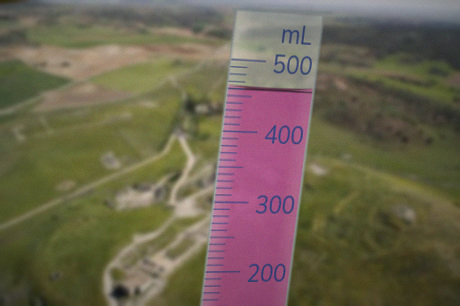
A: 460 mL
